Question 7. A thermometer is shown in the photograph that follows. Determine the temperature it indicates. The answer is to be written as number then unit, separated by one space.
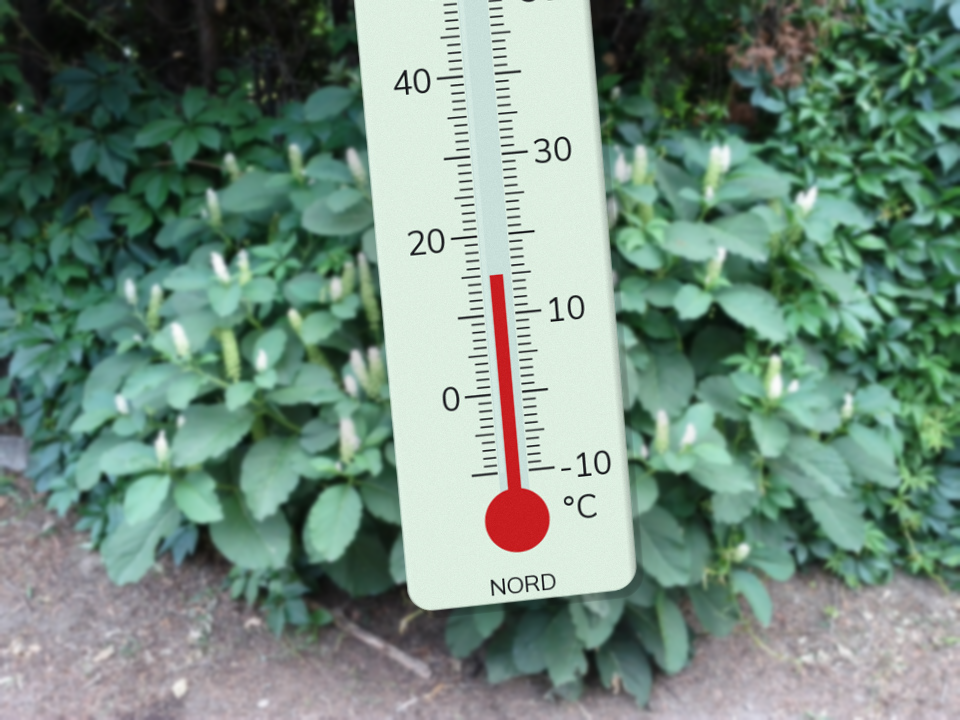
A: 15 °C
